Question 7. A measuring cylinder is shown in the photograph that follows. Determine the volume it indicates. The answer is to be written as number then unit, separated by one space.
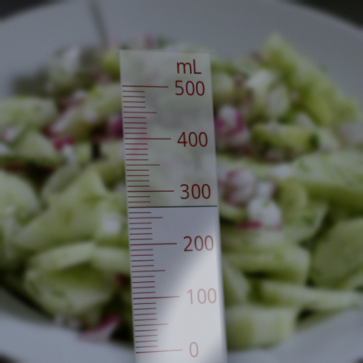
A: 270 mL
